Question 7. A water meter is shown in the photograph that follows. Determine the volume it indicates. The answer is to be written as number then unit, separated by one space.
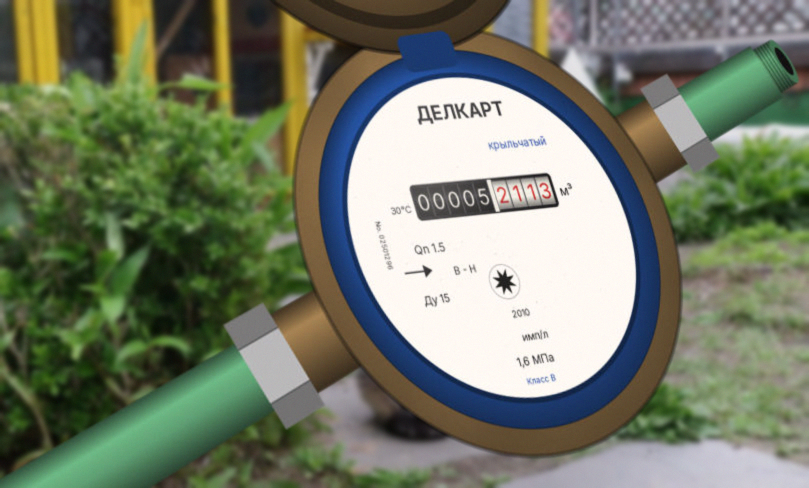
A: 5.2113 m³
